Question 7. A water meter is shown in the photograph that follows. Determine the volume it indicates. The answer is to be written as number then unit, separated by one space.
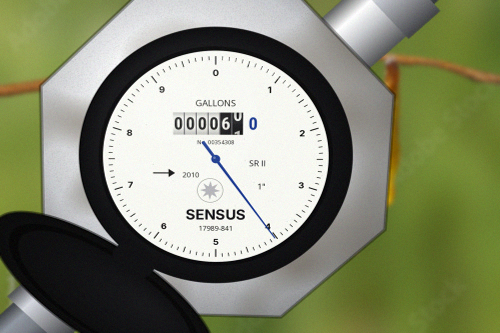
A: 604.0 gal
